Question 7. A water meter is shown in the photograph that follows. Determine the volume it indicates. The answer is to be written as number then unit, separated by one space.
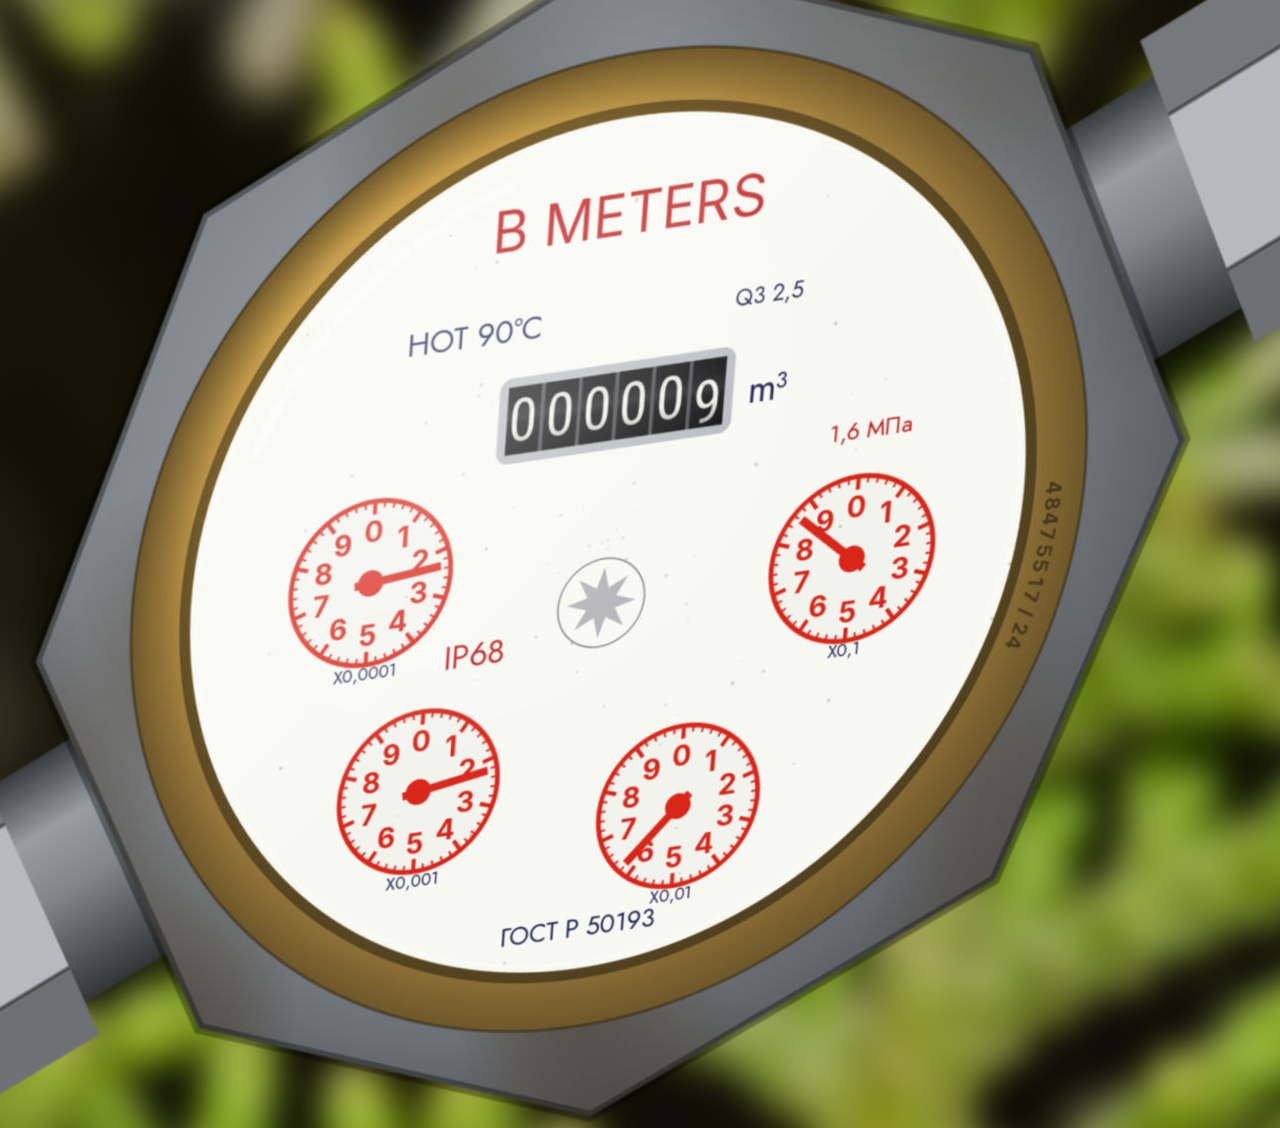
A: 8.8622 m³
